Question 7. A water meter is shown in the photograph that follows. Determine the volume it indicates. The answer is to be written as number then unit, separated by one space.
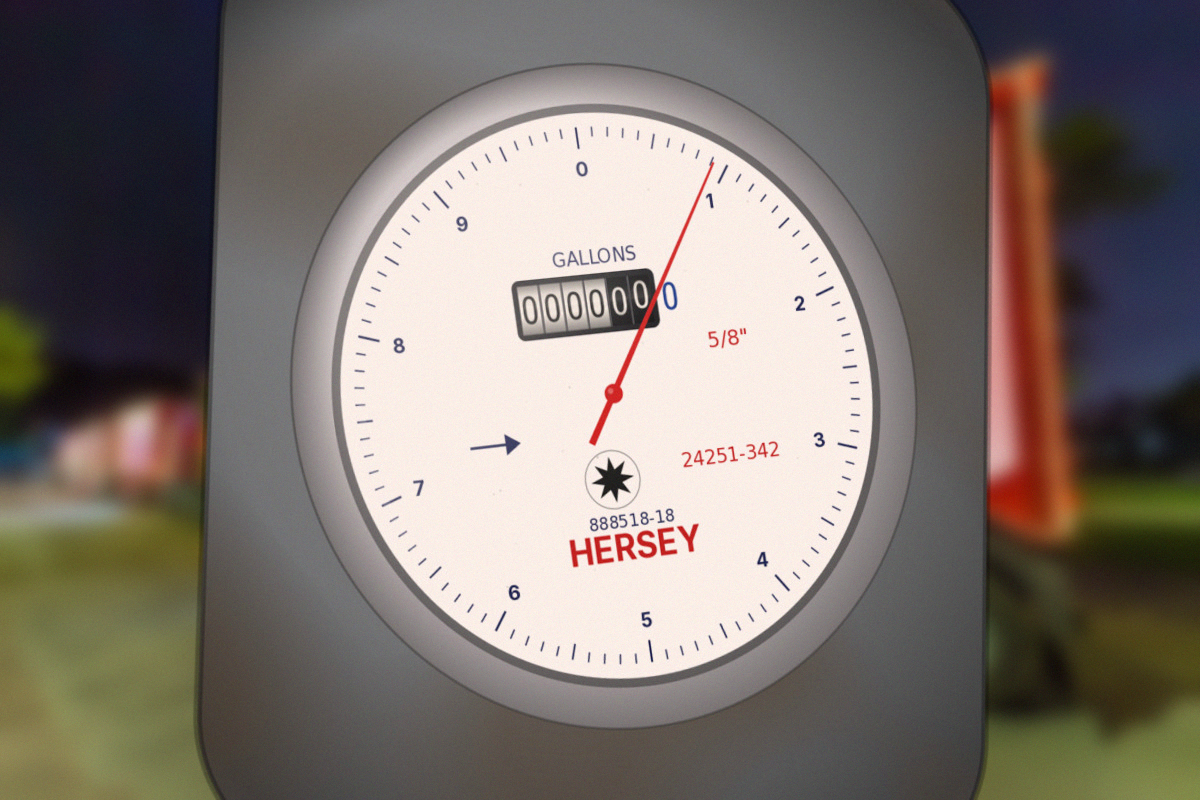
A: 0.9 gal
